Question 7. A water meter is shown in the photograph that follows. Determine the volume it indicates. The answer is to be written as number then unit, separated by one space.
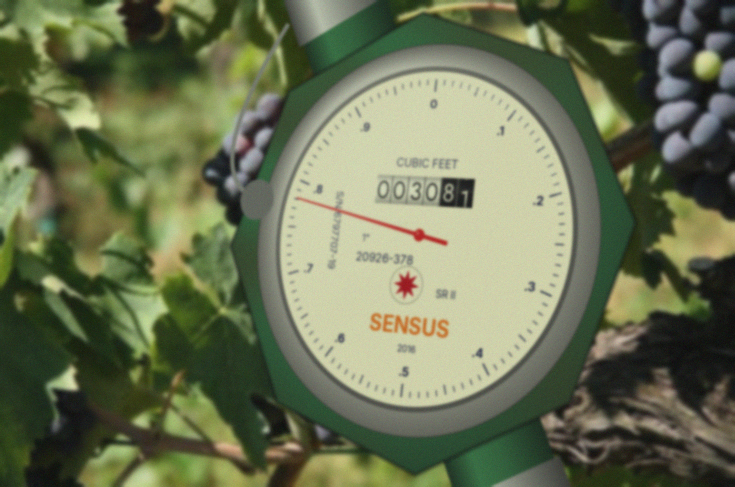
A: 3080.78 ft³
